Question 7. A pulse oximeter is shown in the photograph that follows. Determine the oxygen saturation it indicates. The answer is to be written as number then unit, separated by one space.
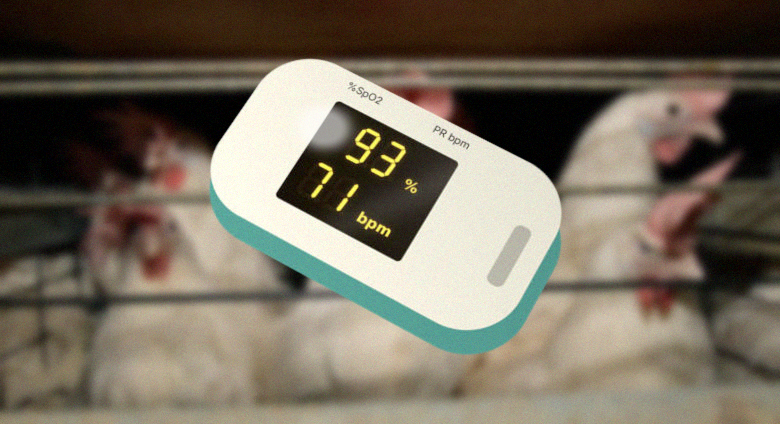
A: 93 %
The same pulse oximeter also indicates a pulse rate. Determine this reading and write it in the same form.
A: 71 bpm
